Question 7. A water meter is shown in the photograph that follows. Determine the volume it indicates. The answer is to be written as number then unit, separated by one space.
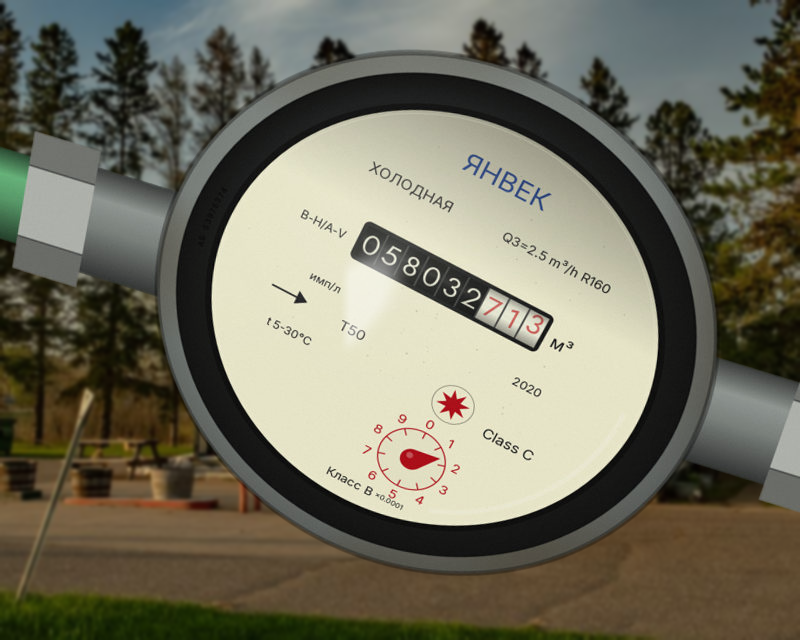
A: 58032.7131 m³
